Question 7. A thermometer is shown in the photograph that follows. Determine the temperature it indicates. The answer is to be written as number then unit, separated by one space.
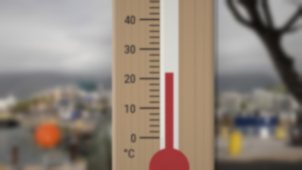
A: 22 °C
